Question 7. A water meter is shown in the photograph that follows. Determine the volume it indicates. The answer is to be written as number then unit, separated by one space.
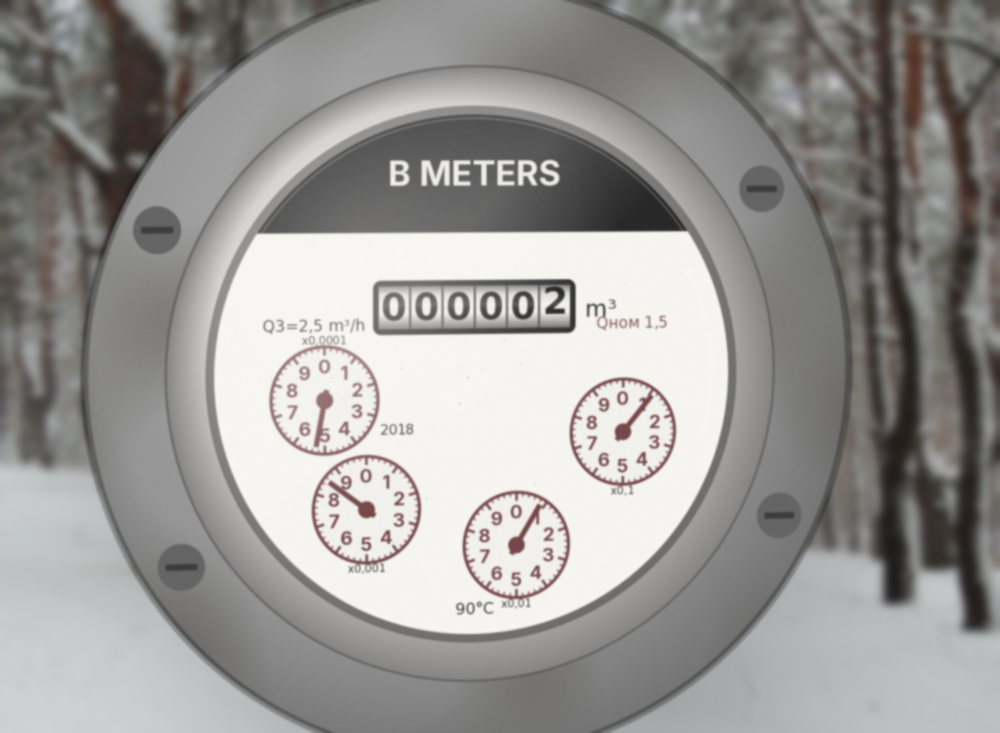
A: 2.1085 m³
